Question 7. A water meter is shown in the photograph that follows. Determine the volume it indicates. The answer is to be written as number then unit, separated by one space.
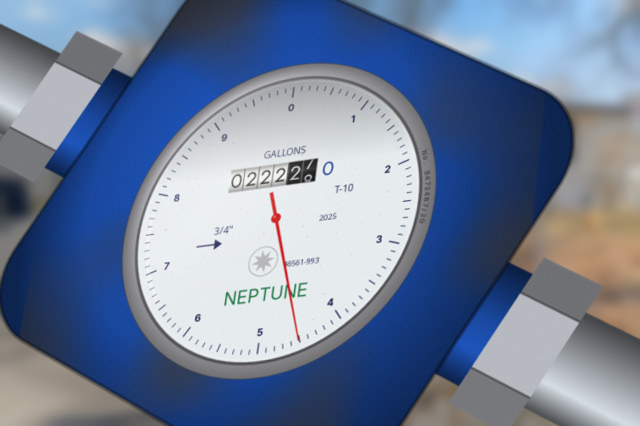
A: 222274.5 gal
